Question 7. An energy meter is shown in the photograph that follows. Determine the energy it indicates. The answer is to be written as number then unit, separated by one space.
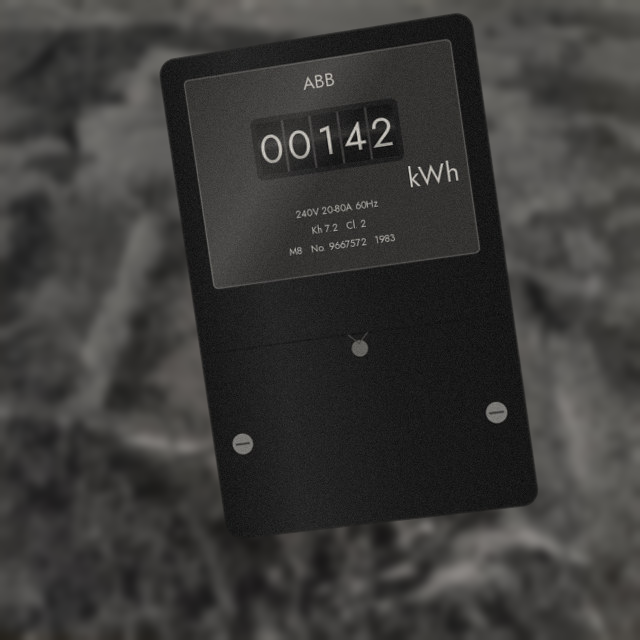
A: 142 kWh
